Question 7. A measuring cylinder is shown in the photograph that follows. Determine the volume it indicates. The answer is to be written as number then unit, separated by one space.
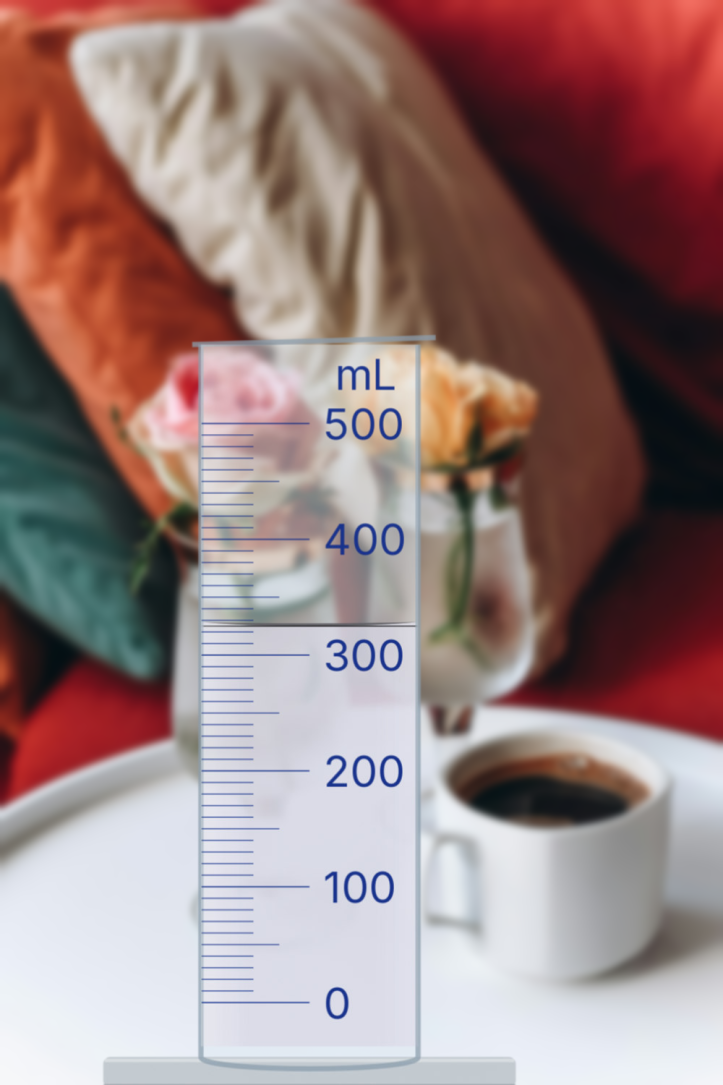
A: 325 mL
